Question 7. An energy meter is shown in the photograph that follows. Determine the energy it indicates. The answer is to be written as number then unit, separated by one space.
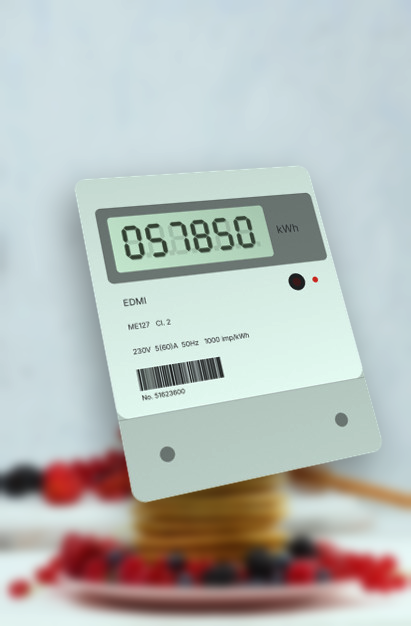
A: 57850 kWh
